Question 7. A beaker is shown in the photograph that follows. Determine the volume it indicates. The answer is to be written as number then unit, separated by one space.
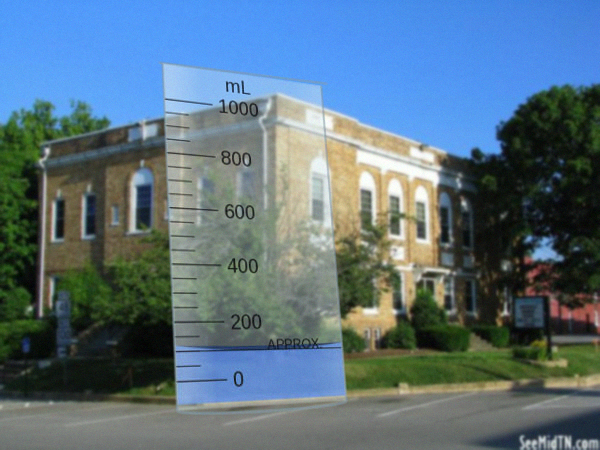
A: 100 mL
